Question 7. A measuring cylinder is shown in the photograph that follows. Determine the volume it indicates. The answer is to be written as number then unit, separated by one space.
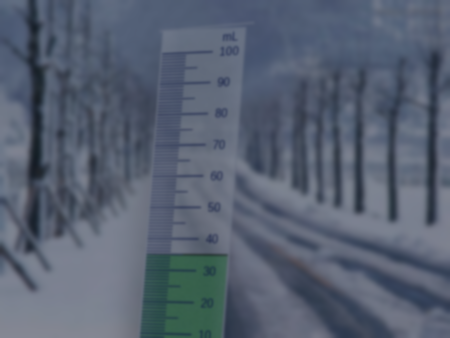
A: 35 mL
